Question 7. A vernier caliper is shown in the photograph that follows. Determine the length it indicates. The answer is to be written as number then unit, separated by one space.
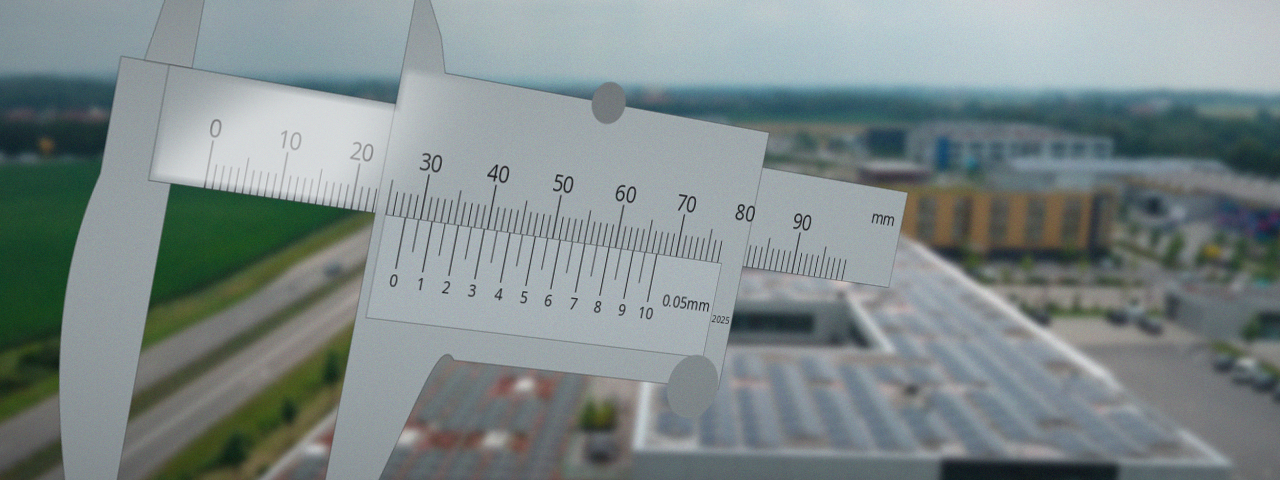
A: 27.8 mm
